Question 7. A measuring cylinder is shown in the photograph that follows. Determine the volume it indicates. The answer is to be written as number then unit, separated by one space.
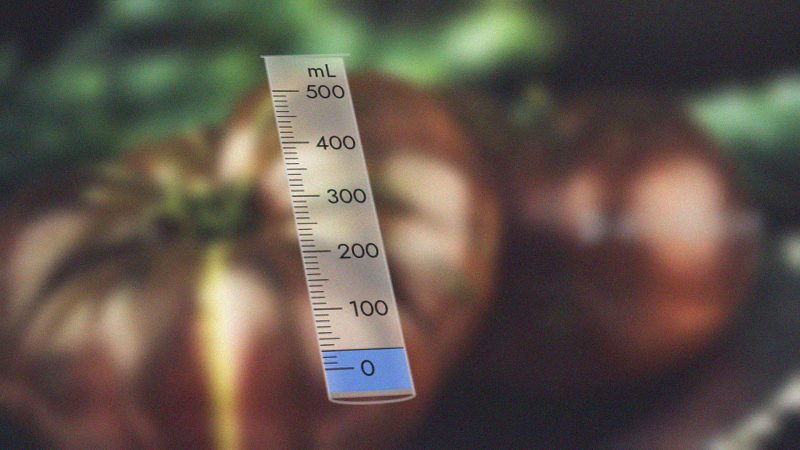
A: 30 mL
